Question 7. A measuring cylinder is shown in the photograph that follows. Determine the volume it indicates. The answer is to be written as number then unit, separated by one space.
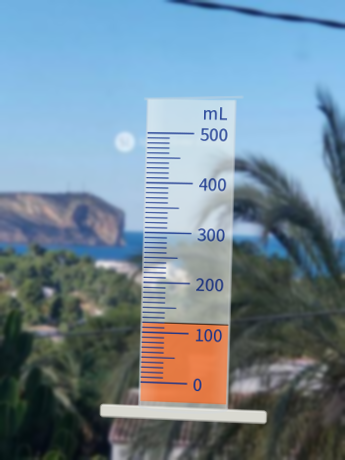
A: 120 mL
